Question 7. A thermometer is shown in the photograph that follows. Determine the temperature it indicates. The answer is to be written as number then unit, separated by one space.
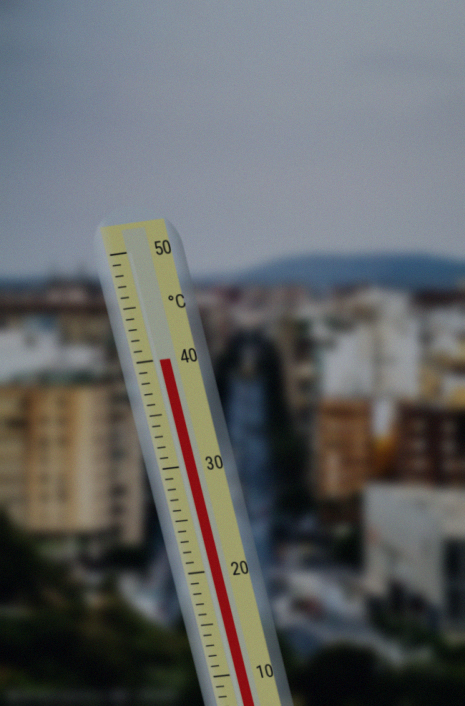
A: 40 °C
